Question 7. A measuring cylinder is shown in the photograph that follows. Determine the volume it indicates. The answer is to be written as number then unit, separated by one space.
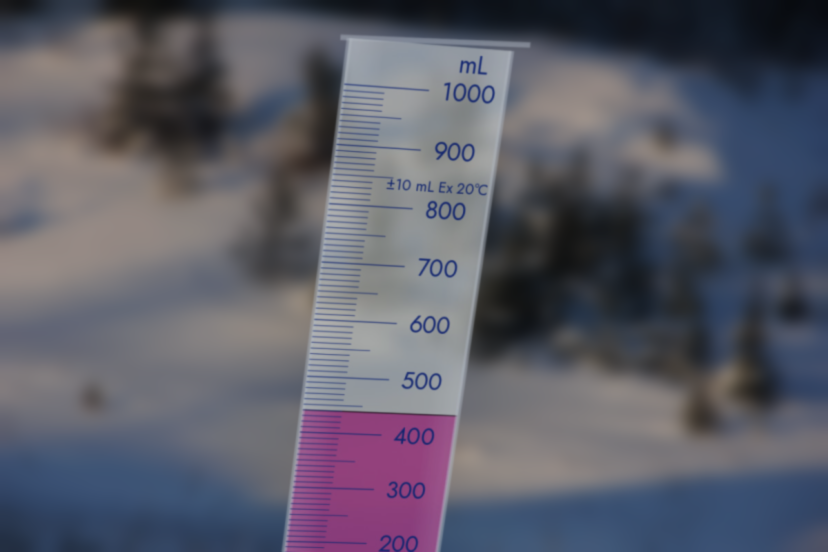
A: 440 mL
